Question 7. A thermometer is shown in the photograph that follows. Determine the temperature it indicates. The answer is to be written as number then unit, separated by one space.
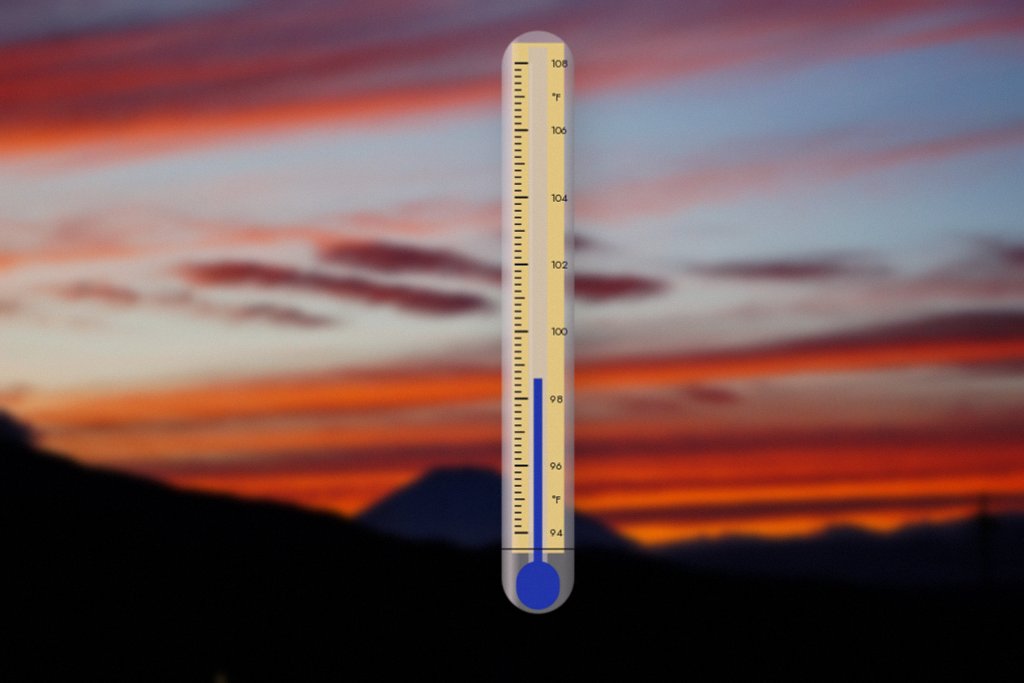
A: 98.6 °F
